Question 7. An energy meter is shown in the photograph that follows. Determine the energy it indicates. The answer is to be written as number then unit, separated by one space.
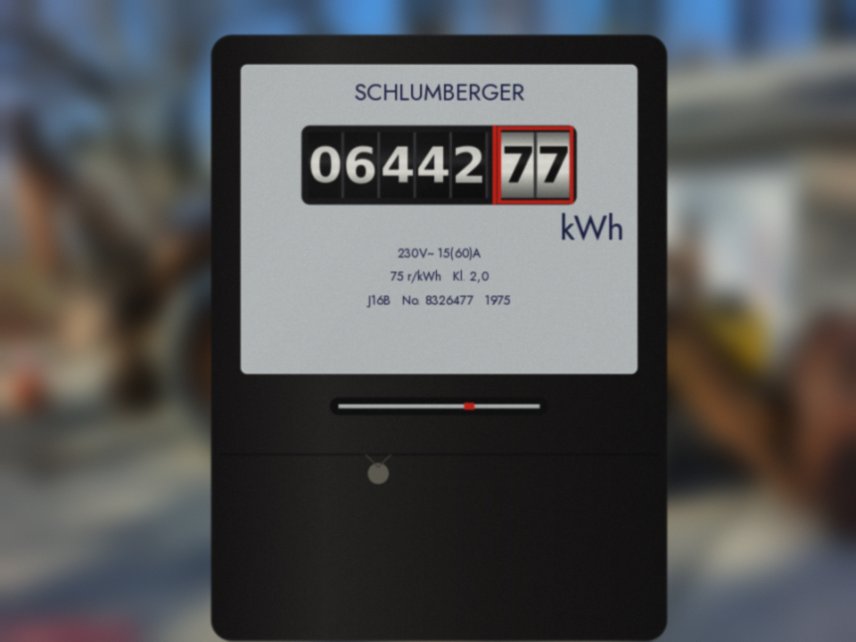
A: 6442.77 kWh
